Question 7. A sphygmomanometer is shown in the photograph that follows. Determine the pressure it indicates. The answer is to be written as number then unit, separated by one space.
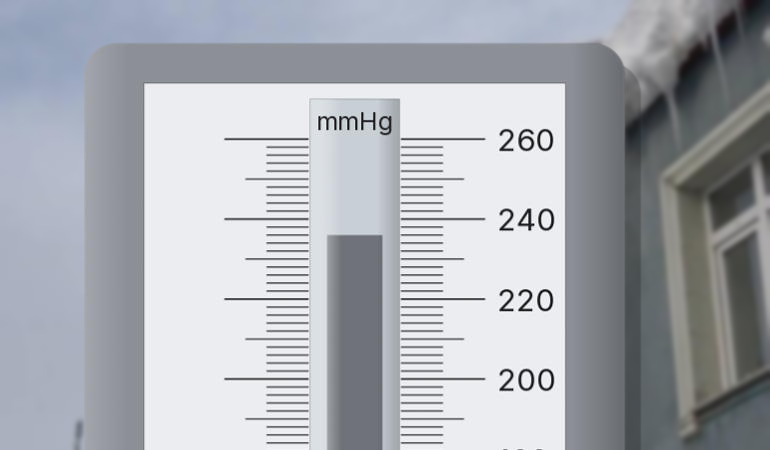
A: 236 mmHg
